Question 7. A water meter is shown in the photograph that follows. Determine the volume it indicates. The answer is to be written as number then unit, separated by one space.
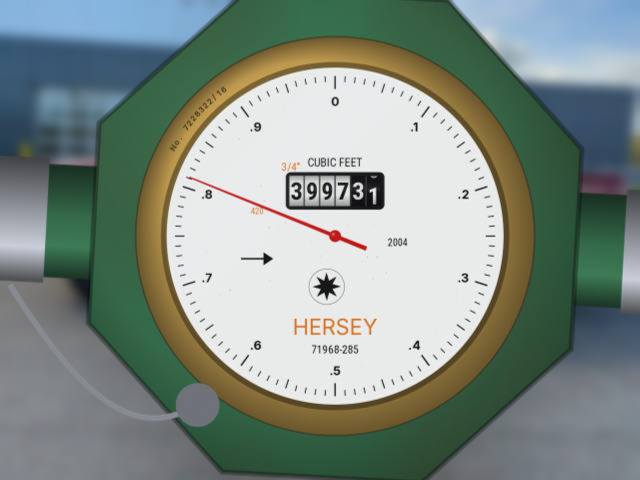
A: 399730.81 ft³
